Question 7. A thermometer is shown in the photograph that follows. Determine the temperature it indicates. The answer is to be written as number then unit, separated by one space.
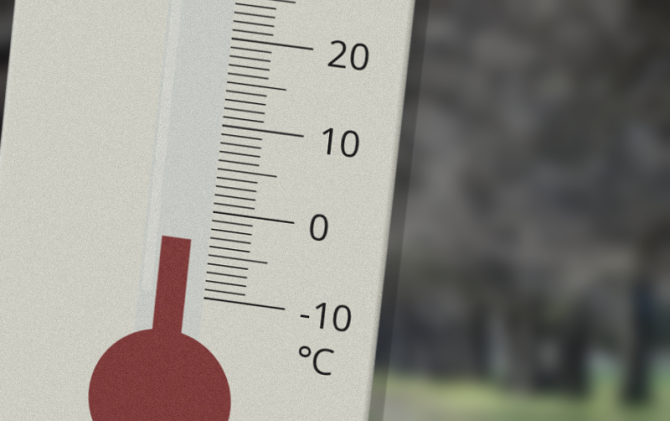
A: -3.5 °C
